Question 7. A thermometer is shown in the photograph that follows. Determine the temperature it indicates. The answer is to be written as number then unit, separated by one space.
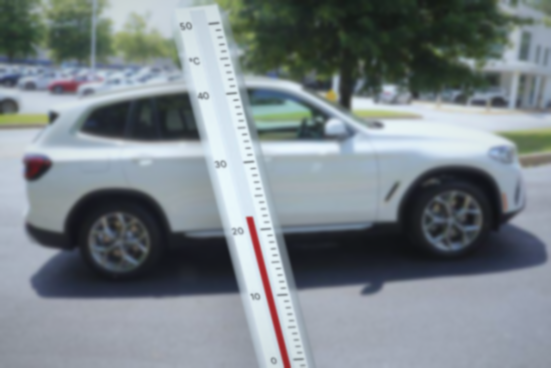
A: 22 °C
